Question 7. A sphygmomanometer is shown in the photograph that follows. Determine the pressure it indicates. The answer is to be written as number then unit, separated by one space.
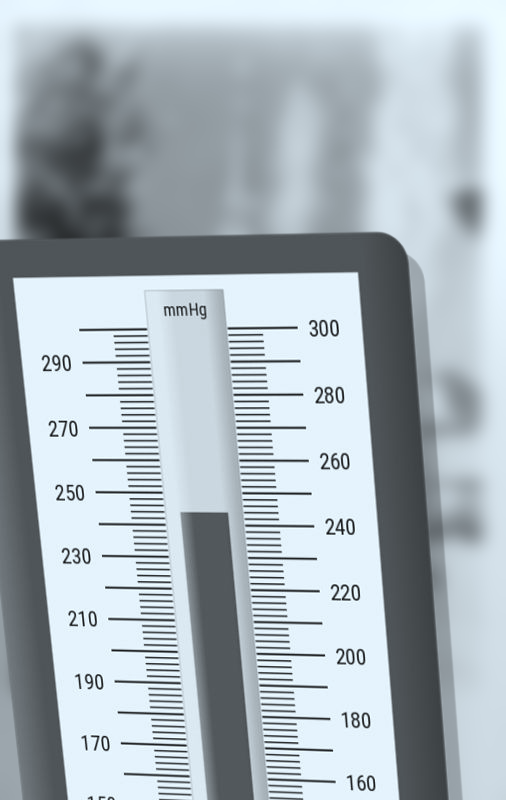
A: 244 mmHg
